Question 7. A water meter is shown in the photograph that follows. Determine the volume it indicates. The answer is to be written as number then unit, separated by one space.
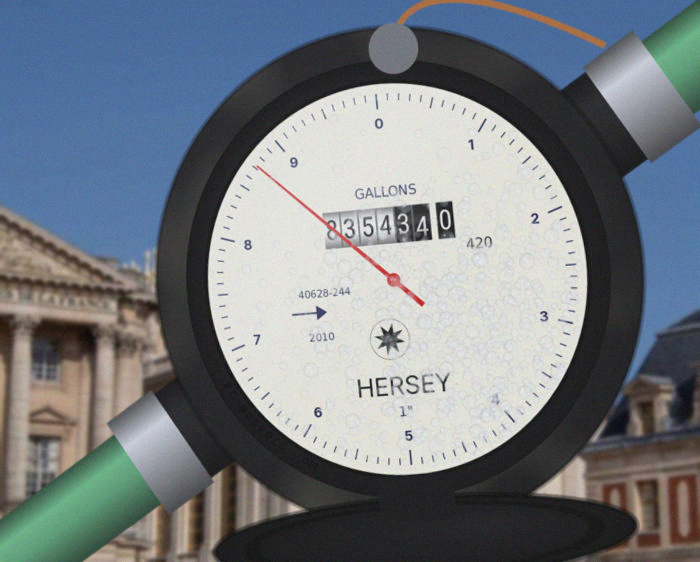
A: 8354338.7 gal
